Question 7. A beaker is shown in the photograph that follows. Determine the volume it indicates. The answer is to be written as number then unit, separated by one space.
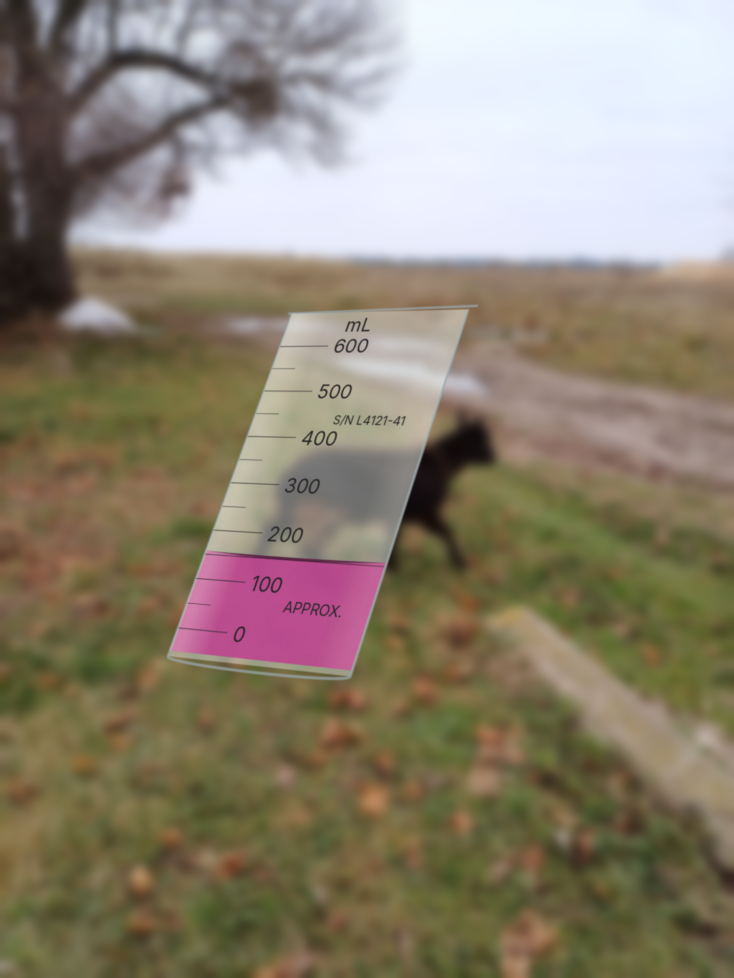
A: 150 mL
